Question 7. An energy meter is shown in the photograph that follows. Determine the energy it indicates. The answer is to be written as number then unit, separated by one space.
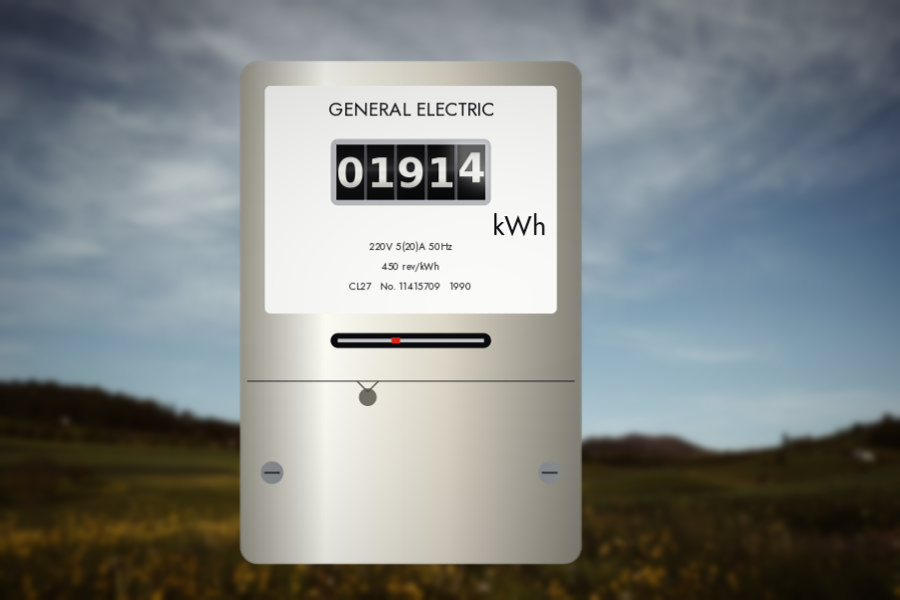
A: 1914 kWh
